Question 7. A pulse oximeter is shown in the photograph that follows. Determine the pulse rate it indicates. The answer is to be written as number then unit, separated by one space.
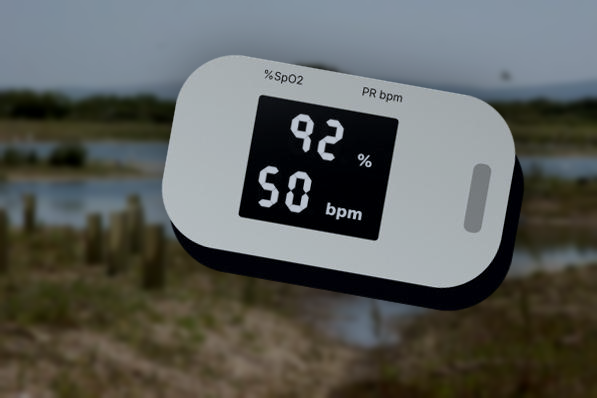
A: 50 bpm
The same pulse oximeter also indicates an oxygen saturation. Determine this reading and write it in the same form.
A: 92 %
